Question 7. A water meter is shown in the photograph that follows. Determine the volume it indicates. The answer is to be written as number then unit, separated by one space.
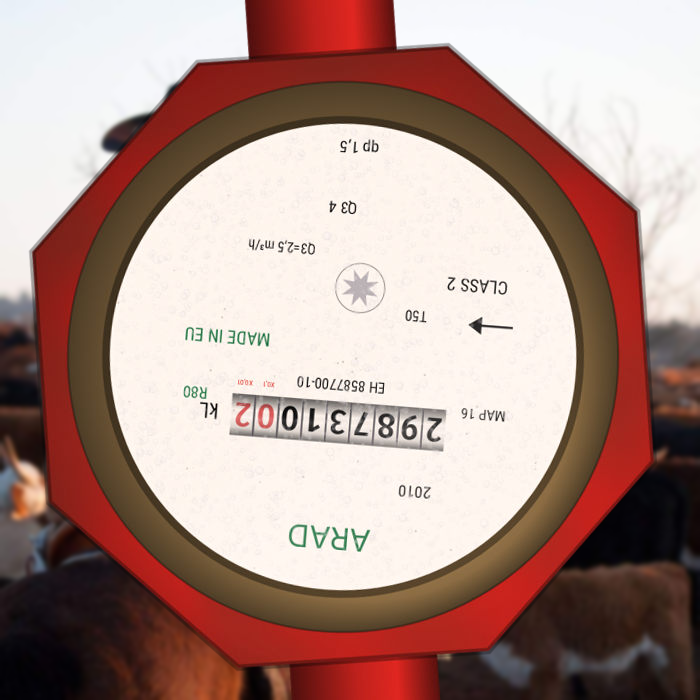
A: 2987310.02 kL
